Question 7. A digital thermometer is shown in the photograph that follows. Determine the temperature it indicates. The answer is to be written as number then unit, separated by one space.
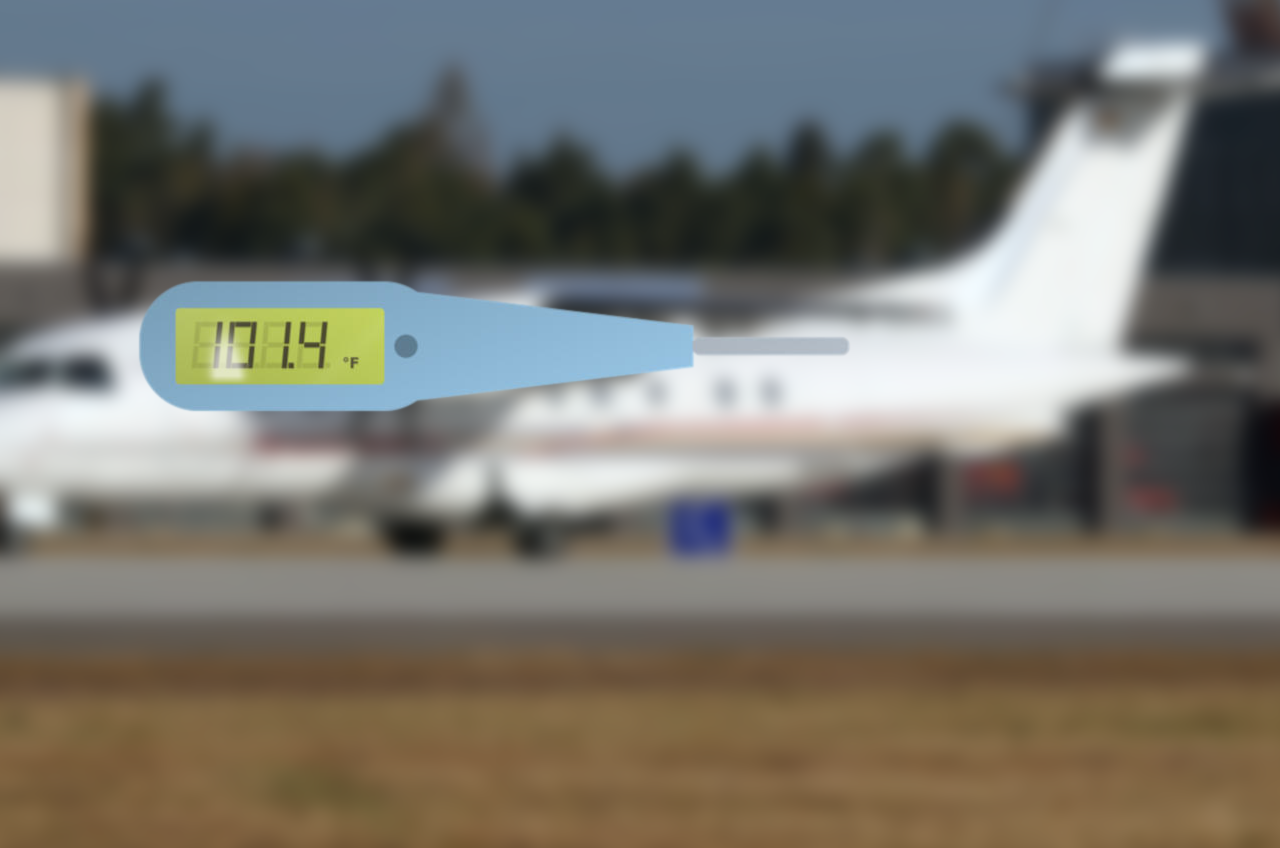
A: 101.4 °F
